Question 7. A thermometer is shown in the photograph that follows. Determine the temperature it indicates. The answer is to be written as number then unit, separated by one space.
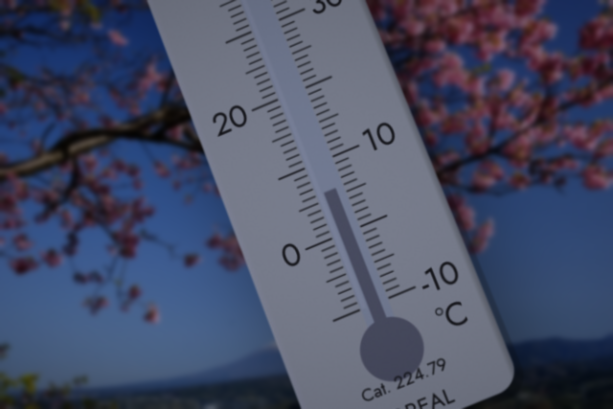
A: 6 °C
